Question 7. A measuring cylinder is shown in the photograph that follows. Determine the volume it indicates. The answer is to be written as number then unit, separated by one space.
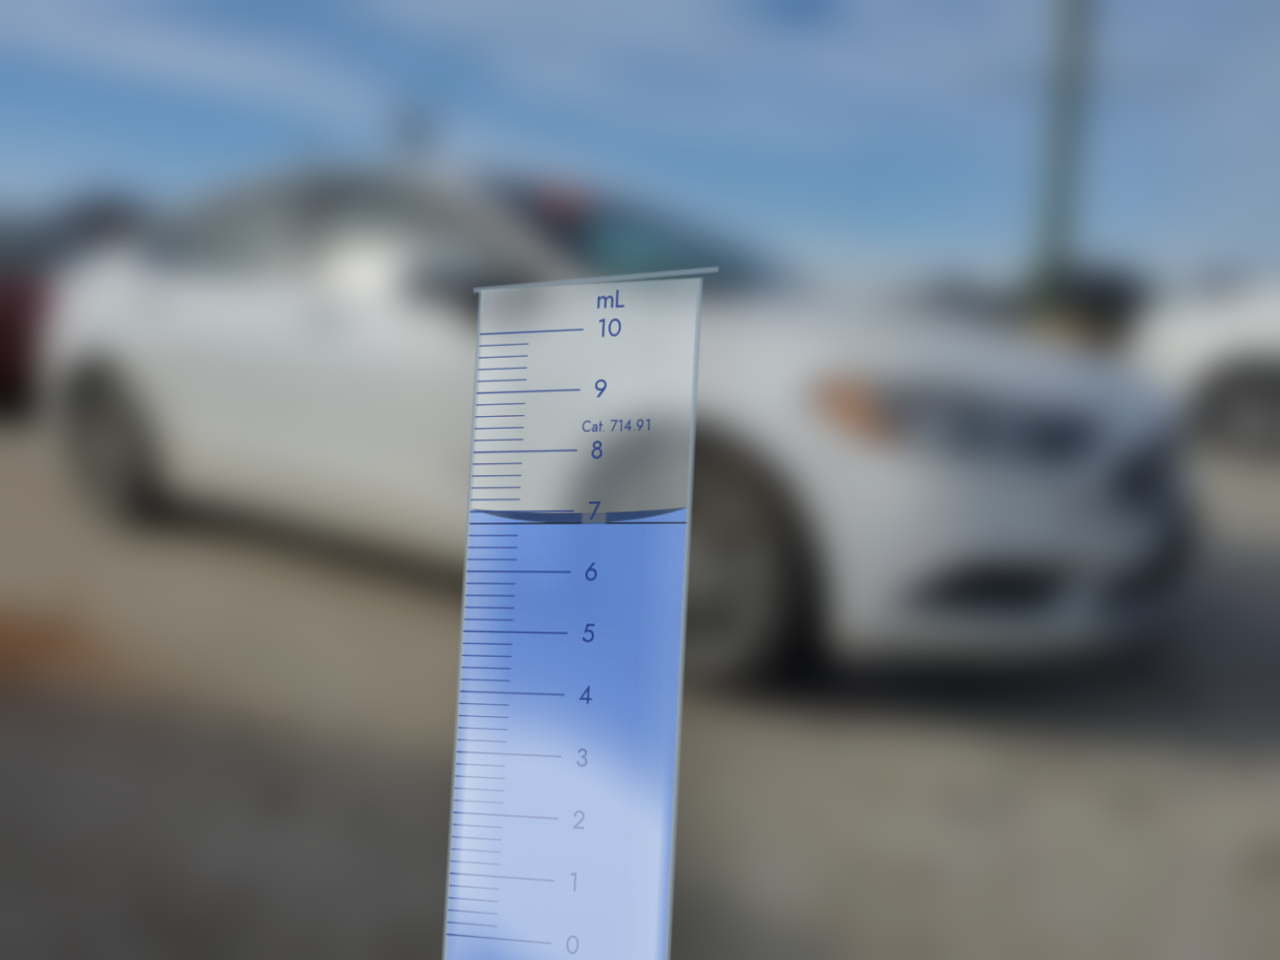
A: 6.8 mL
